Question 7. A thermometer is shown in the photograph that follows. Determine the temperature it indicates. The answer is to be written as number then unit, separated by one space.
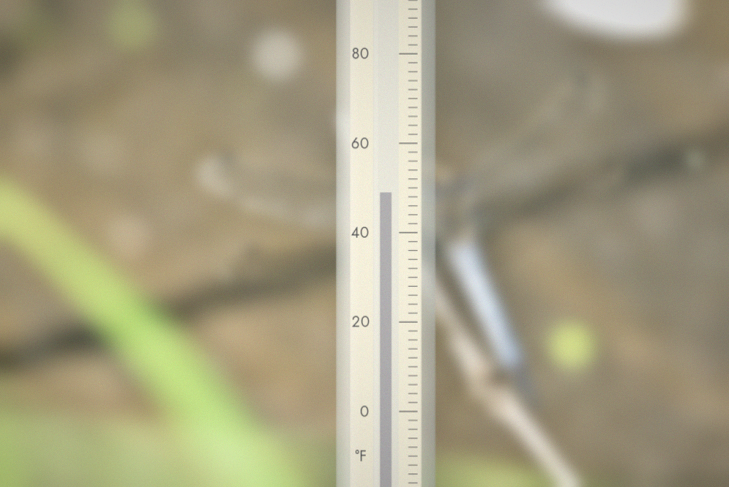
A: 49 °F
